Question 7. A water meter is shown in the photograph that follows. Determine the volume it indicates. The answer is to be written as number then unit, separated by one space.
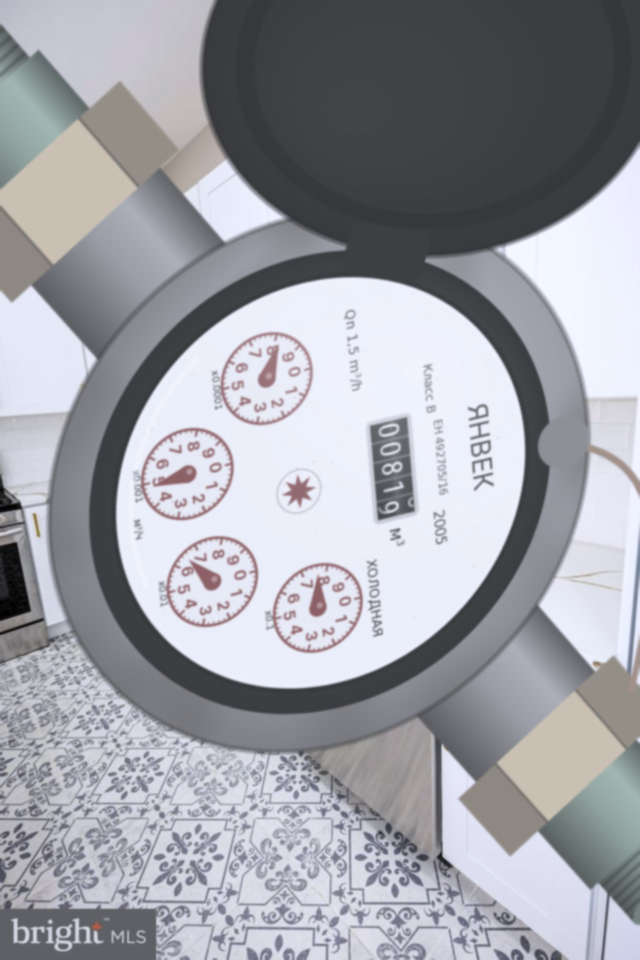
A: 818.7648 m³
